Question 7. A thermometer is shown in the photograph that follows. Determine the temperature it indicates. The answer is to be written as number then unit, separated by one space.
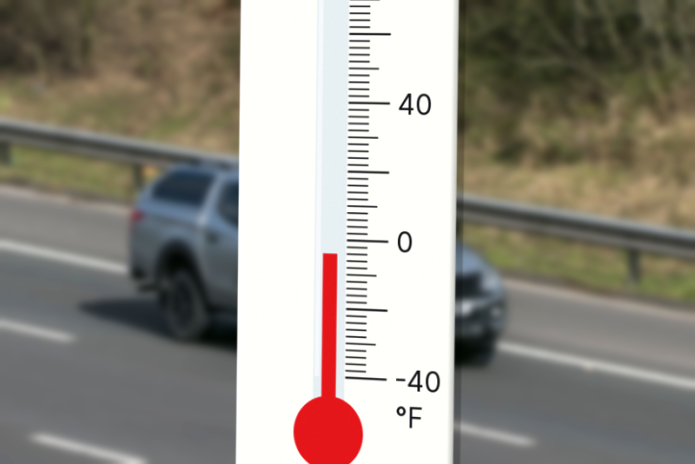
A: -4 °F
